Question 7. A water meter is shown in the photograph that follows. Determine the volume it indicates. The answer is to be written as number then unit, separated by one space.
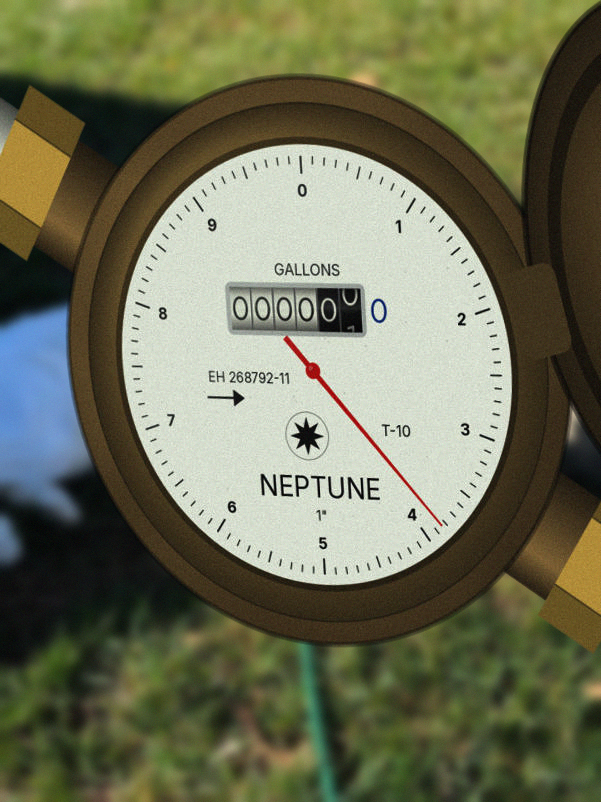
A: 3.8 gal
